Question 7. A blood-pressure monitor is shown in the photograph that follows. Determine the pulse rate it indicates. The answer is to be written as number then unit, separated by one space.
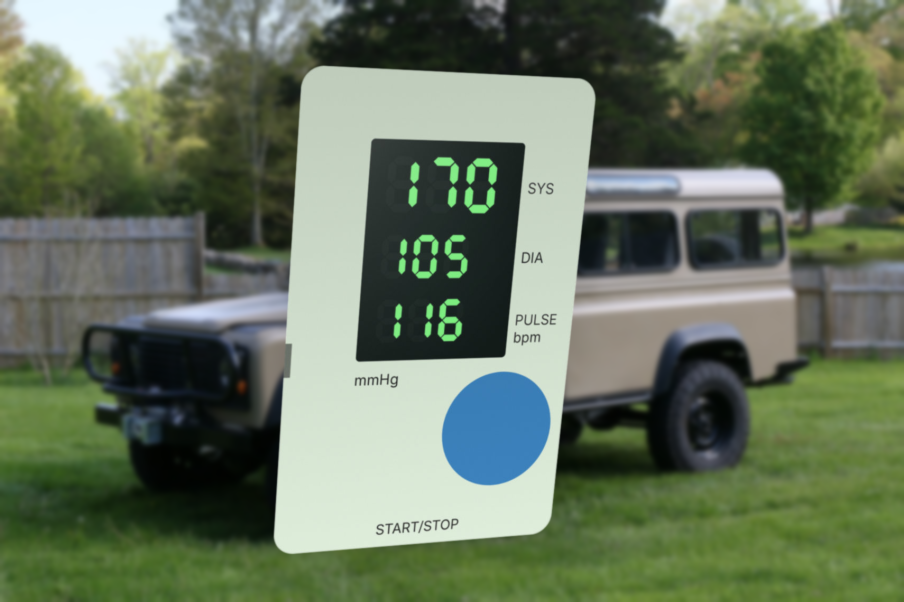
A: 116 bpm
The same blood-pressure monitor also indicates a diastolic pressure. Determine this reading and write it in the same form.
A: 105 mmHg
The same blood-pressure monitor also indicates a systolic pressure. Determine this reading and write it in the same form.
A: 170 mmHg
